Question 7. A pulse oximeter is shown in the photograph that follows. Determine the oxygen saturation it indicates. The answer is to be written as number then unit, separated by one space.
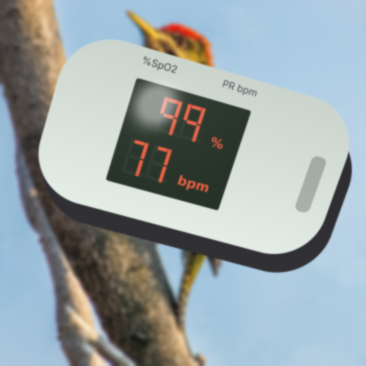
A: 99 %
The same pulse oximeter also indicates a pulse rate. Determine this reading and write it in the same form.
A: 77 bpm
